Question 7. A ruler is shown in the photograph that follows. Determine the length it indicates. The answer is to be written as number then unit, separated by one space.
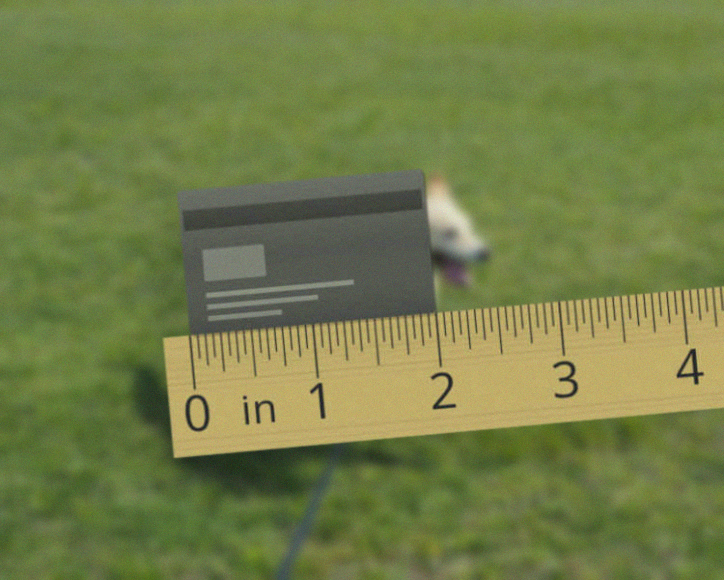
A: 2 in
